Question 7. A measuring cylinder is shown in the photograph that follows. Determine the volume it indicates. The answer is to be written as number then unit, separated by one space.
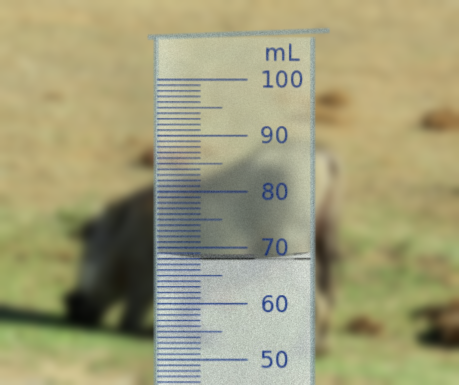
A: 68 mL
